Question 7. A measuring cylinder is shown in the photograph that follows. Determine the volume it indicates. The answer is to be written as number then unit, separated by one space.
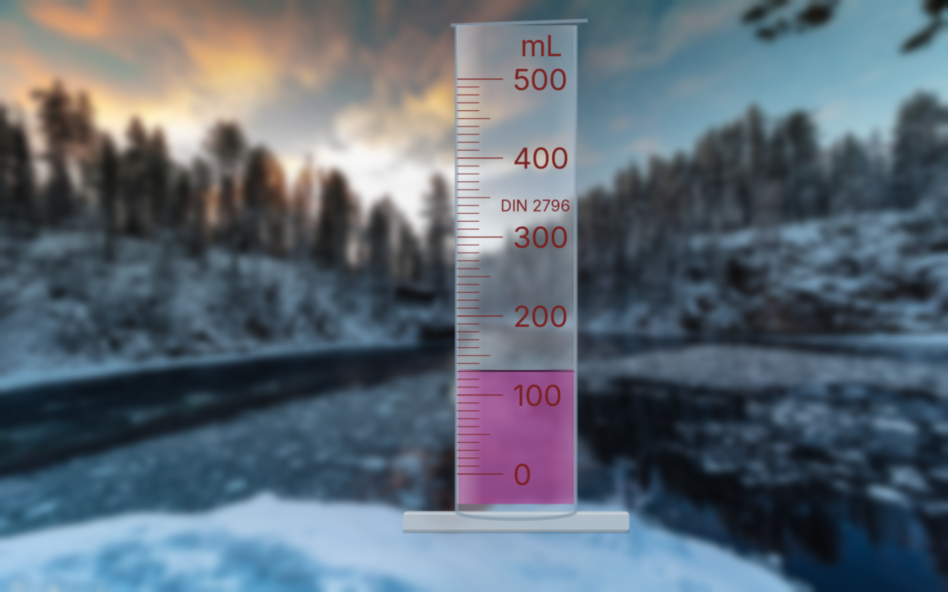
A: 130 mL
